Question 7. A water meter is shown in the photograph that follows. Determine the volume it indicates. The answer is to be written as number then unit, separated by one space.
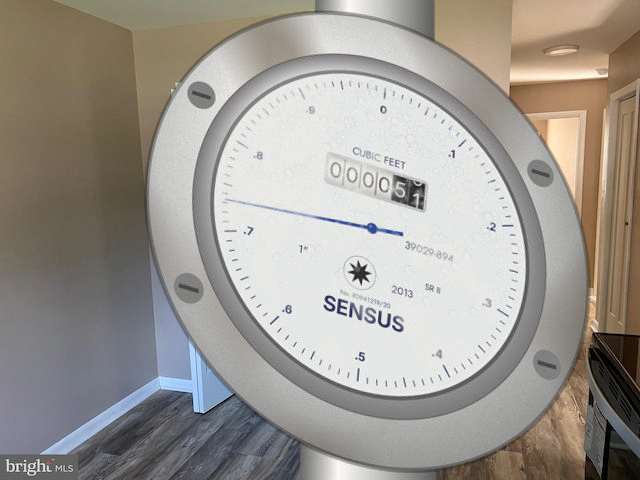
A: 50.73 ft³
